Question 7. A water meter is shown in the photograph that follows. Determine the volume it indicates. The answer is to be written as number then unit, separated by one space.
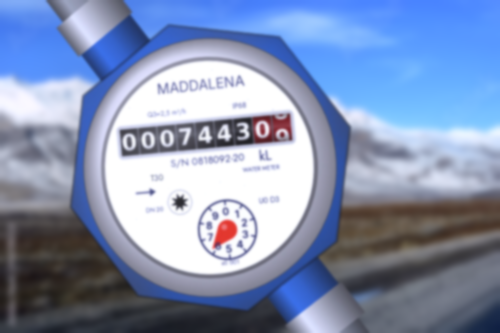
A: 7443.086 kL
